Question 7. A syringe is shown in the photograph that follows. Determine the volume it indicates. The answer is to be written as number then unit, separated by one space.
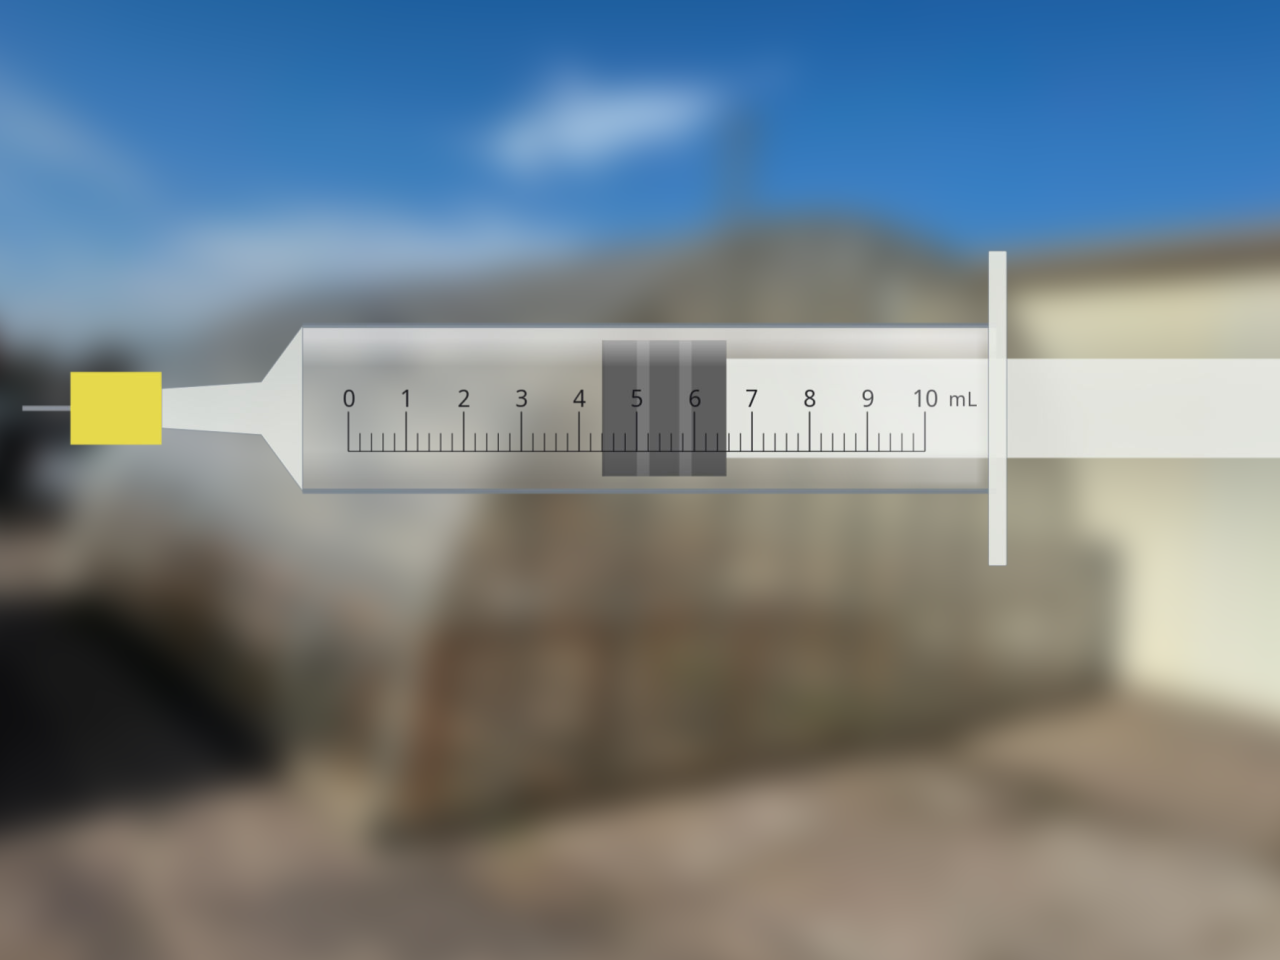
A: 4.4 mL
